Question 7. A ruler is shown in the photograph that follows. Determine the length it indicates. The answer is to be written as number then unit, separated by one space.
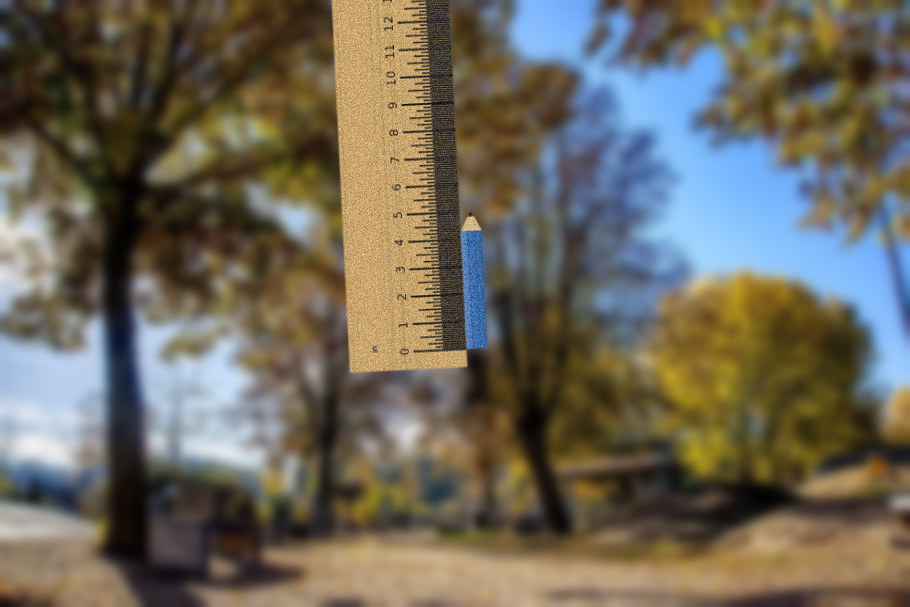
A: 5 in
